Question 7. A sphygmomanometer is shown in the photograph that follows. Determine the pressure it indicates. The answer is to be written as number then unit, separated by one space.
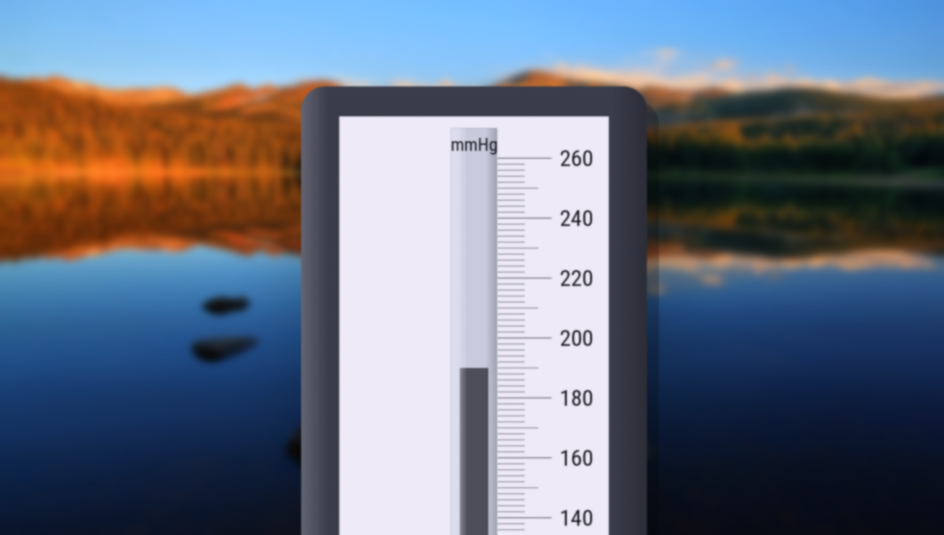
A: 190 mmHg
